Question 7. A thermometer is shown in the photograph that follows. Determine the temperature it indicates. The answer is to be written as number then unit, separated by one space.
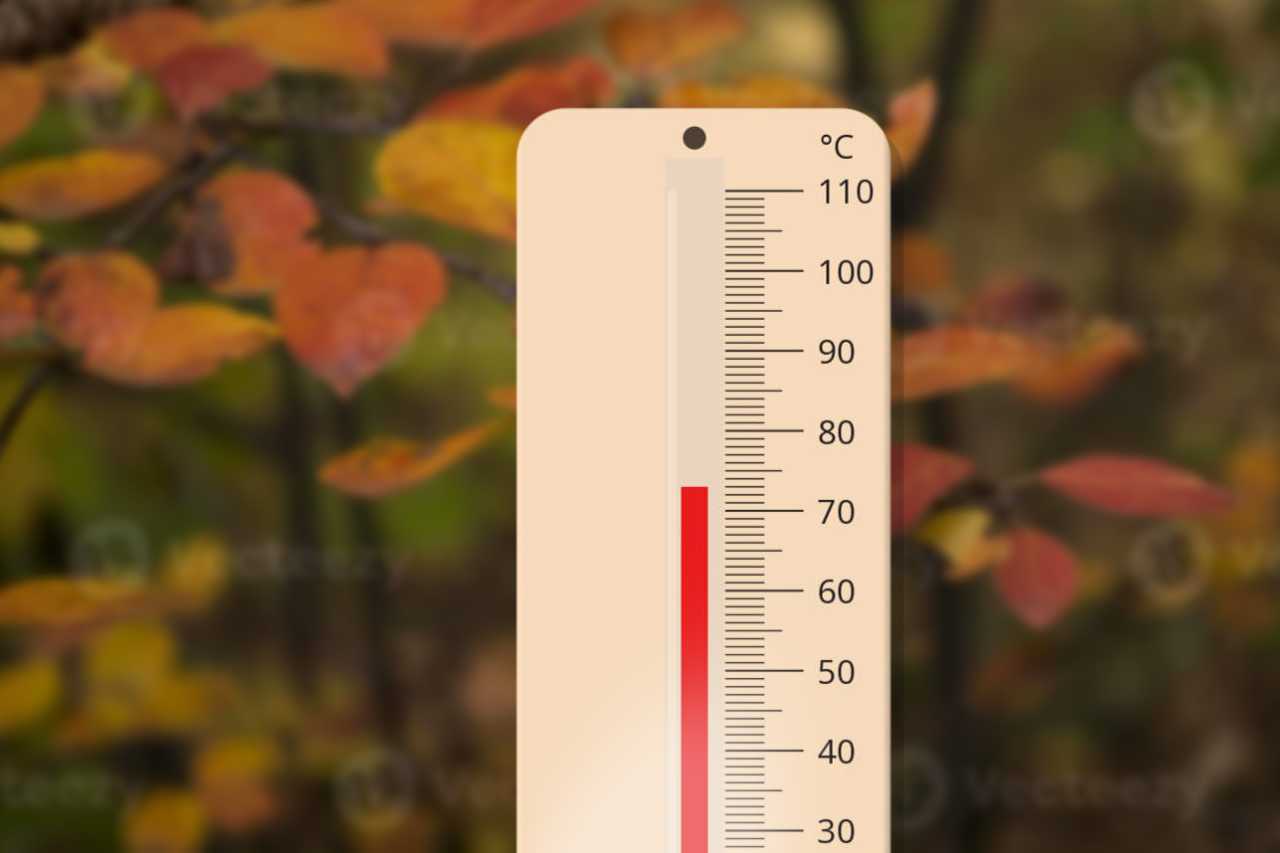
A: 73 °C
